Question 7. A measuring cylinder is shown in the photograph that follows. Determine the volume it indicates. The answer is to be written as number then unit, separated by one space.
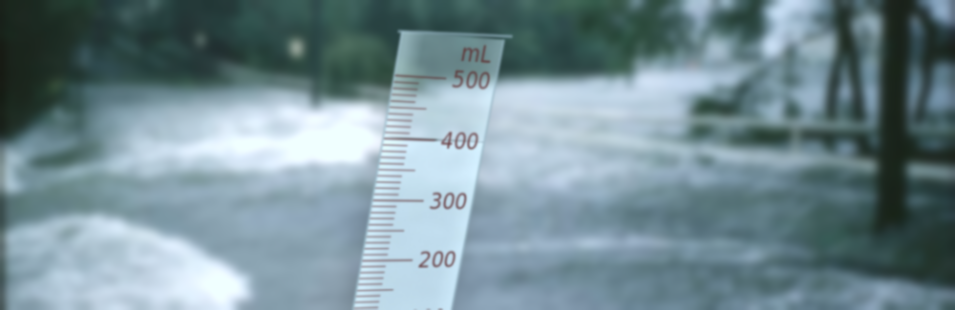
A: 400 mL
